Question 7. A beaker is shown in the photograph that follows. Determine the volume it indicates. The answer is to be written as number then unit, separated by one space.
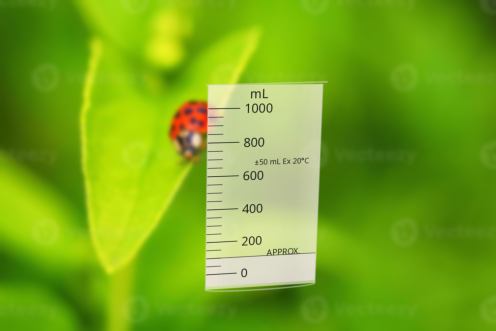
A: 100 mL
